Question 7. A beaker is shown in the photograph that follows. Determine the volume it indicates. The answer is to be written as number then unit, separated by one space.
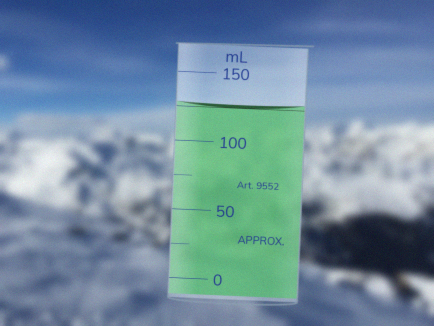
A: 125 mL
